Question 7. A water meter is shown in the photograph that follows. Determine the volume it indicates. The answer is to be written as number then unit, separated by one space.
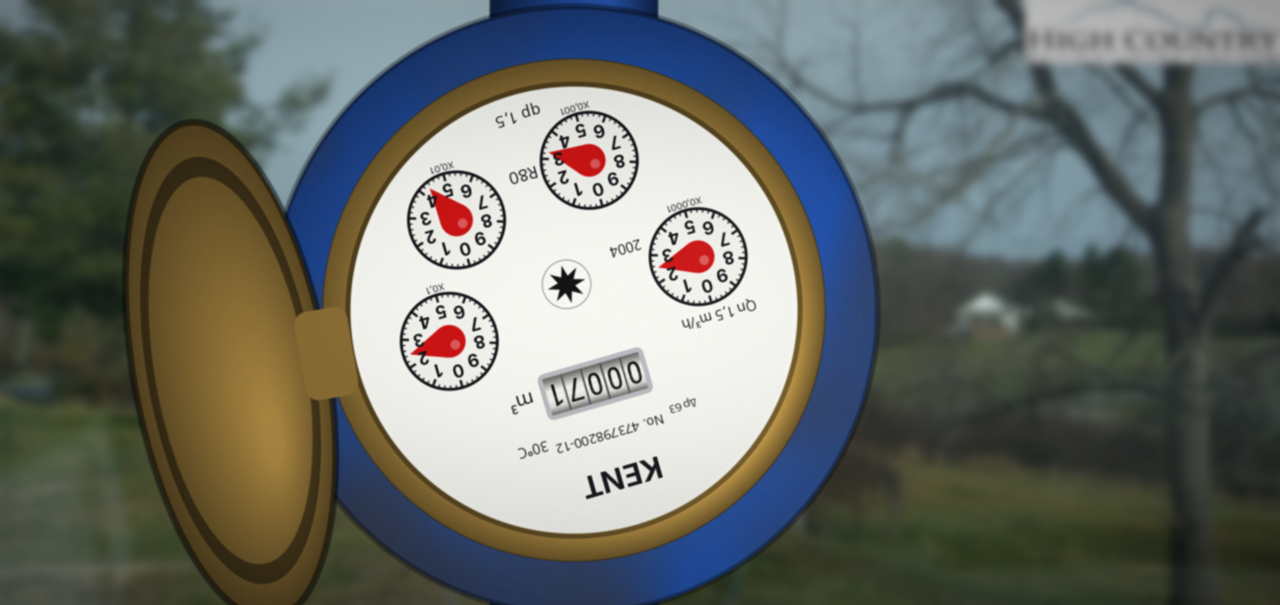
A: 71.2432 m³
